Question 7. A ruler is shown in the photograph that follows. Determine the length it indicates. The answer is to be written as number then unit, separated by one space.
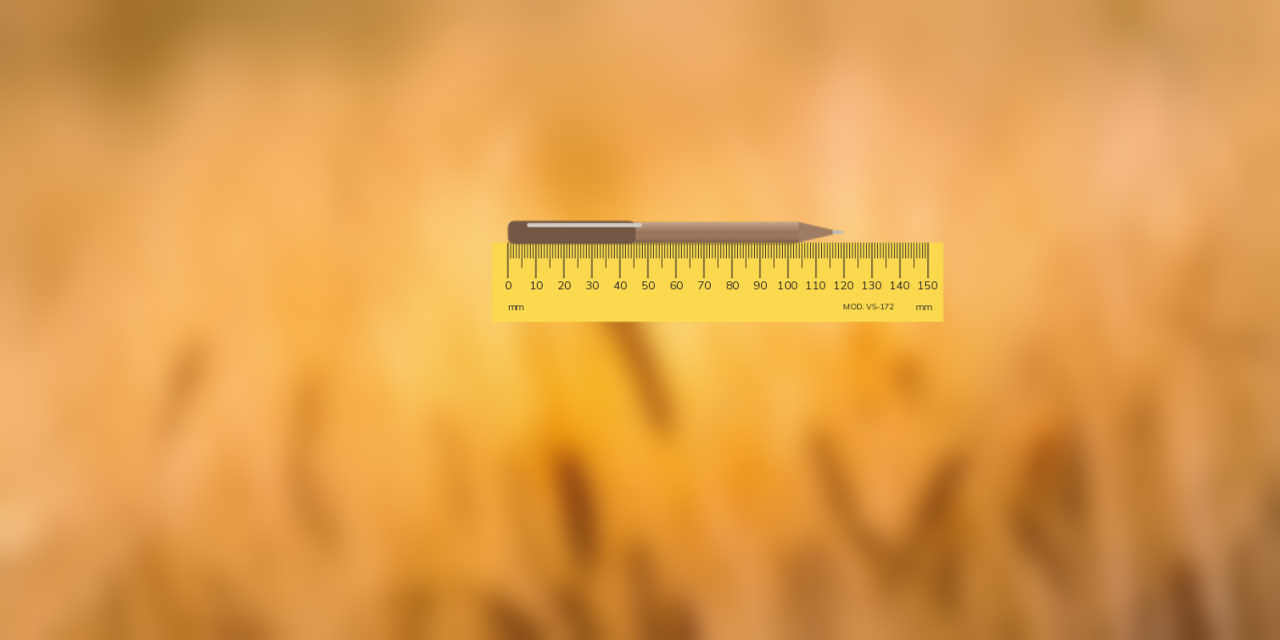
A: 120 mm
